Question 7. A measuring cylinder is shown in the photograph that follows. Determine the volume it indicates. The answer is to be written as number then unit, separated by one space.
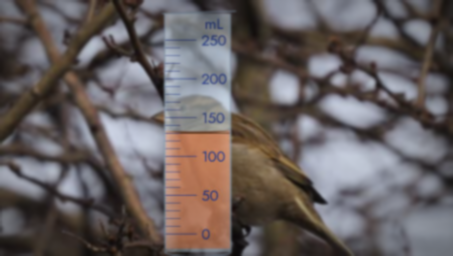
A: 130 mL
